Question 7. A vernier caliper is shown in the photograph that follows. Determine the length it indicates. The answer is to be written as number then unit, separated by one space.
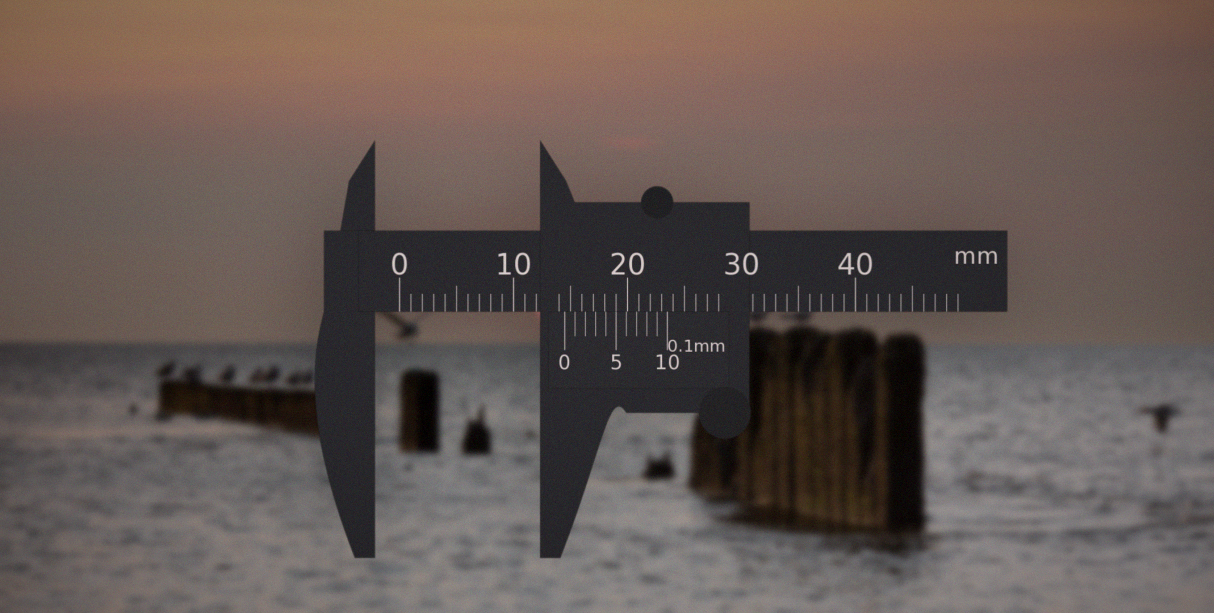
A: 14.5 mm
